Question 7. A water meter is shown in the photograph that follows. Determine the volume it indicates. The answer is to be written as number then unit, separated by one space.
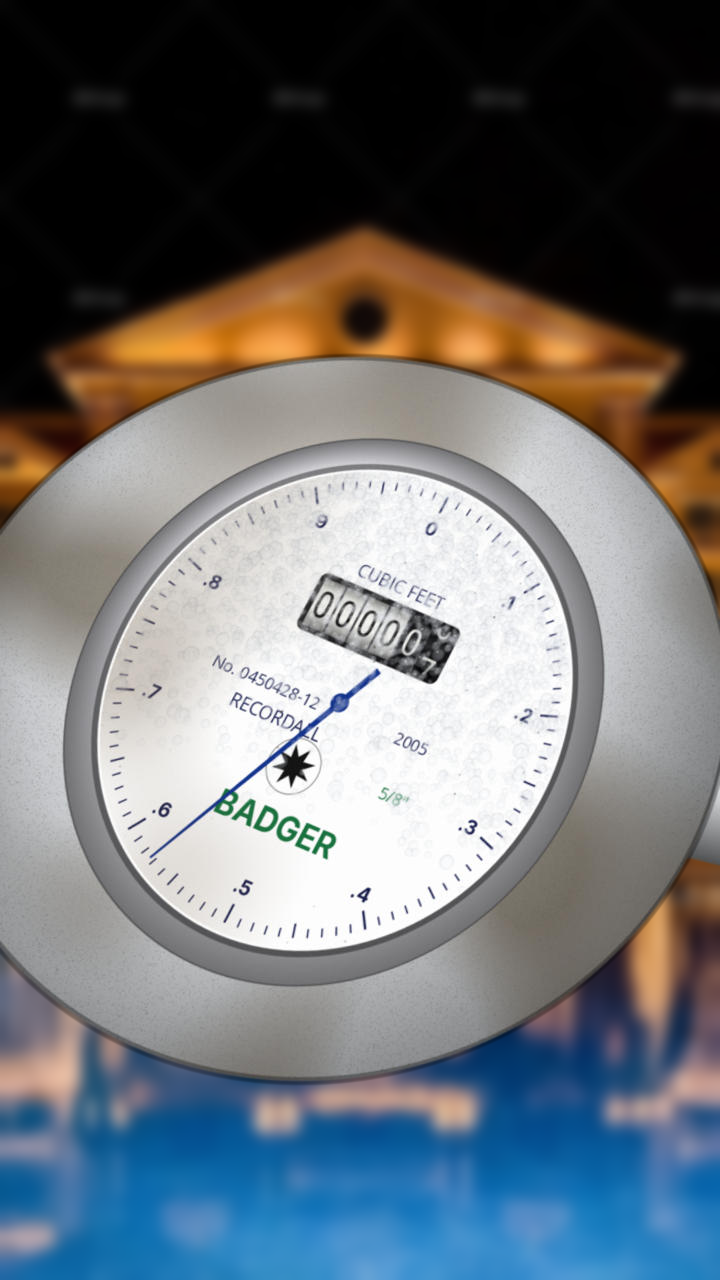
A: 6.57 ft³
